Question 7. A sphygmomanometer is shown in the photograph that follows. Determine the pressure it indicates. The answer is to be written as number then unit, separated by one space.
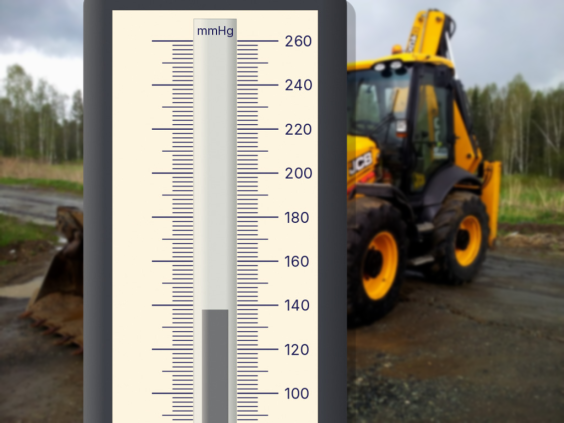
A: 138 mmHg
